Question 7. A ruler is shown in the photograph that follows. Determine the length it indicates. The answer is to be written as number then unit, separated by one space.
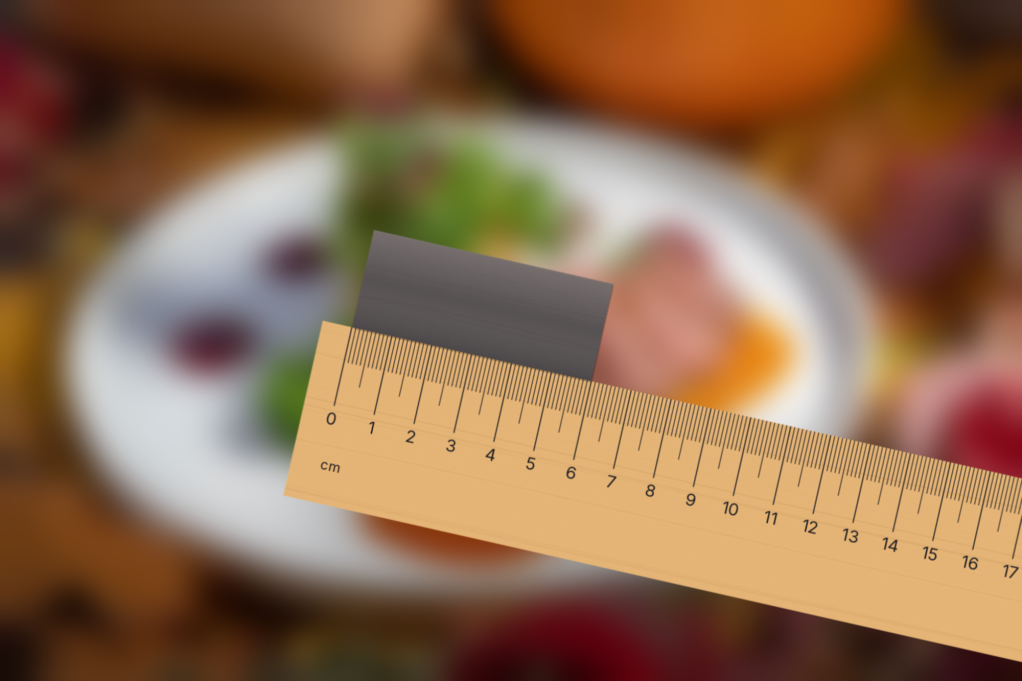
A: 6 cm
